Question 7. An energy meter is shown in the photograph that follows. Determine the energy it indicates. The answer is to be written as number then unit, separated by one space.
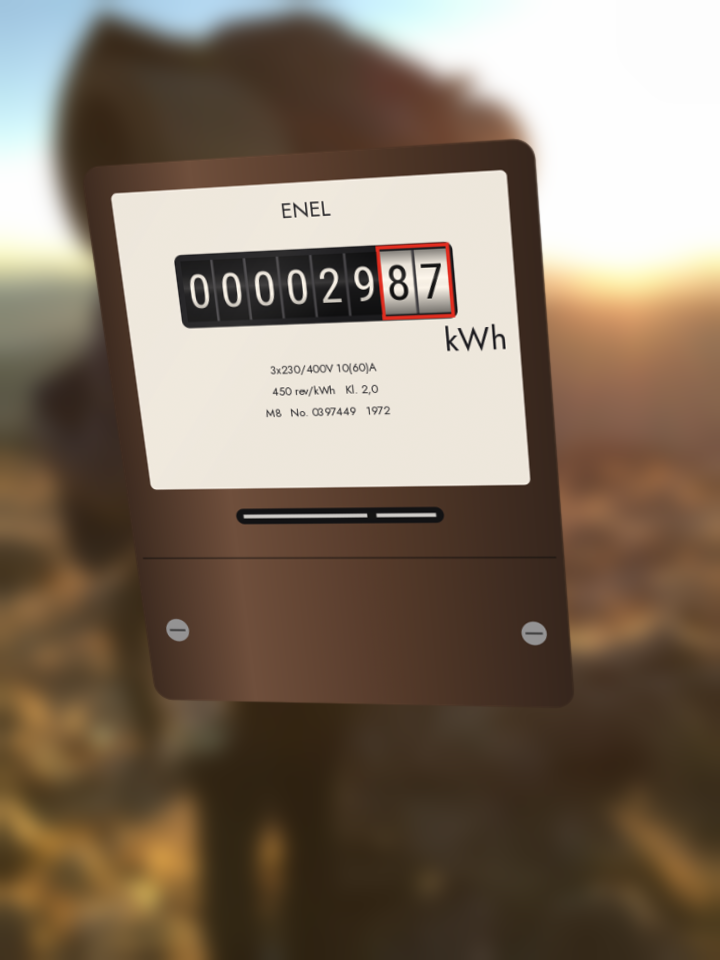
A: 29.87 kWh
